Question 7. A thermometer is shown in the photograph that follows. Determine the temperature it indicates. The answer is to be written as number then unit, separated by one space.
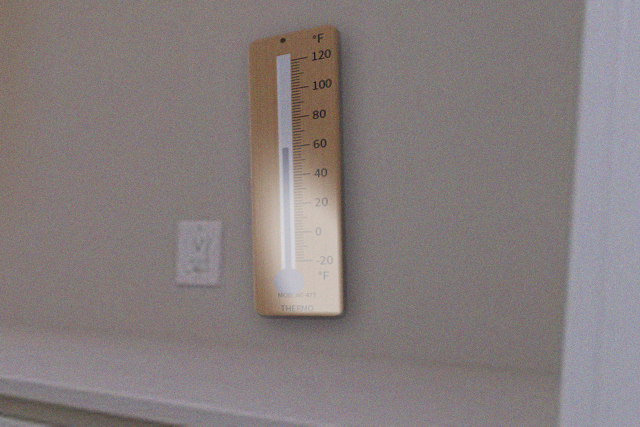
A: 60 °F
